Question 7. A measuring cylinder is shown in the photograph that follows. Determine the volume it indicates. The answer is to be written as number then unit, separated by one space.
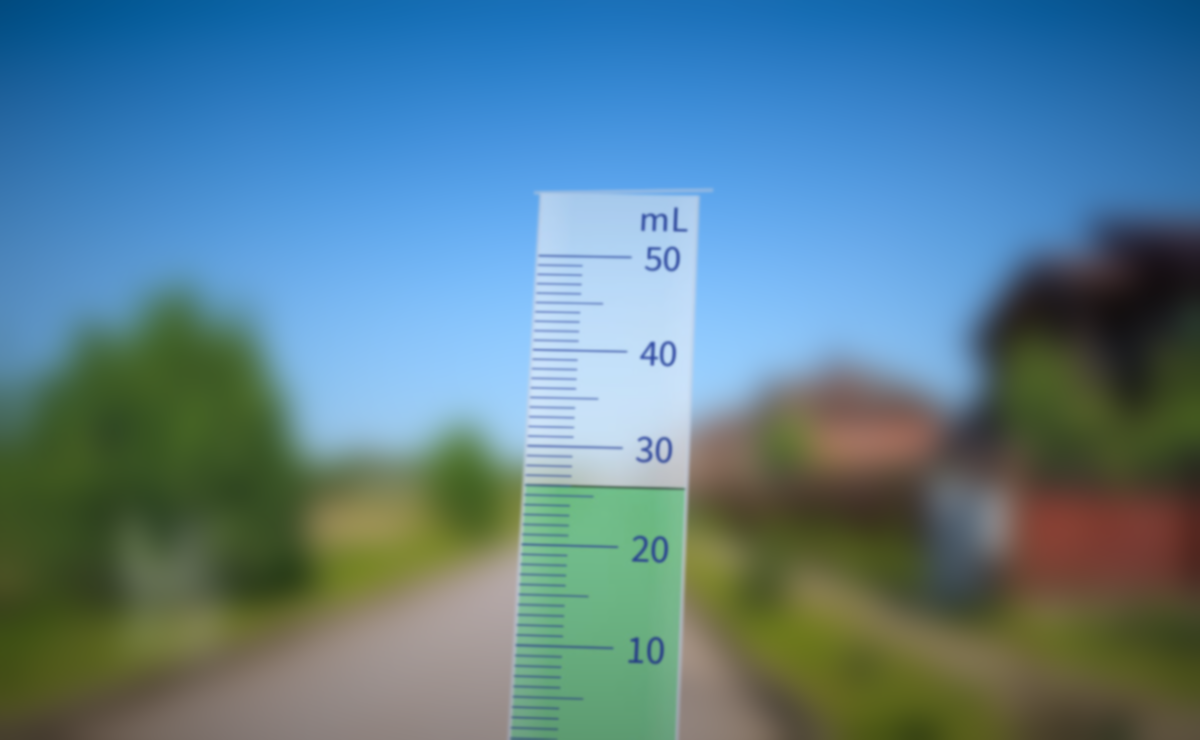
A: 26 mL
